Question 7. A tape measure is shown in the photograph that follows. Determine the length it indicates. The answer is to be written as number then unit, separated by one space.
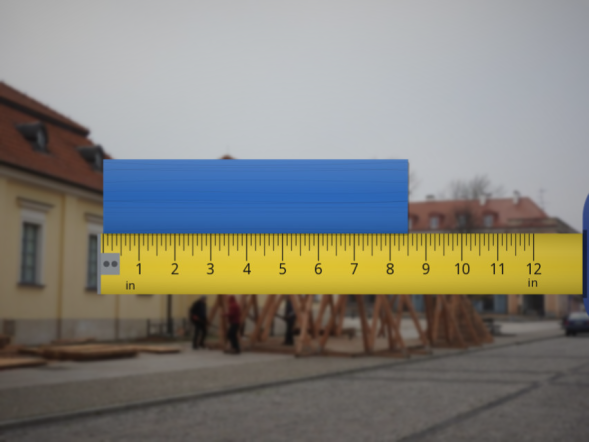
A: 8.5 in
